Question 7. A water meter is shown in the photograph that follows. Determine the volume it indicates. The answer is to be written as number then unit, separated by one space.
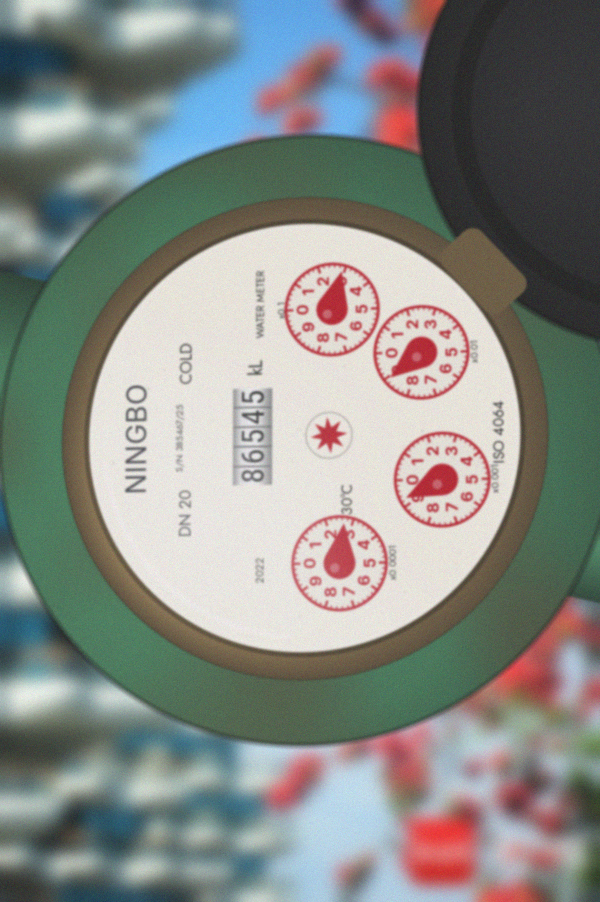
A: 86545.2892 kL
